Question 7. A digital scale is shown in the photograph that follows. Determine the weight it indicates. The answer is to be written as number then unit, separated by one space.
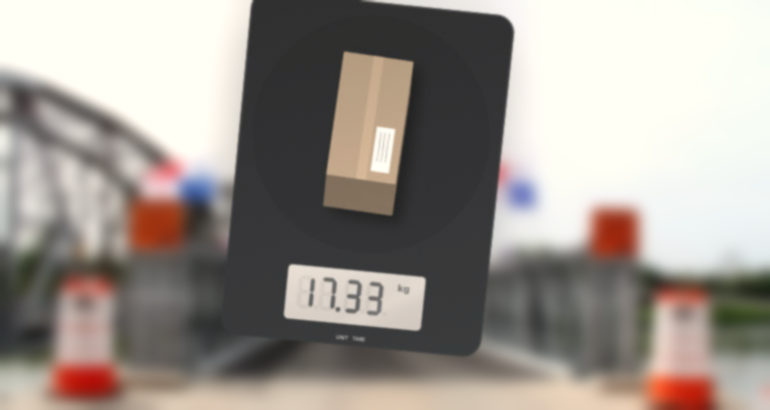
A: 17.33 kg
